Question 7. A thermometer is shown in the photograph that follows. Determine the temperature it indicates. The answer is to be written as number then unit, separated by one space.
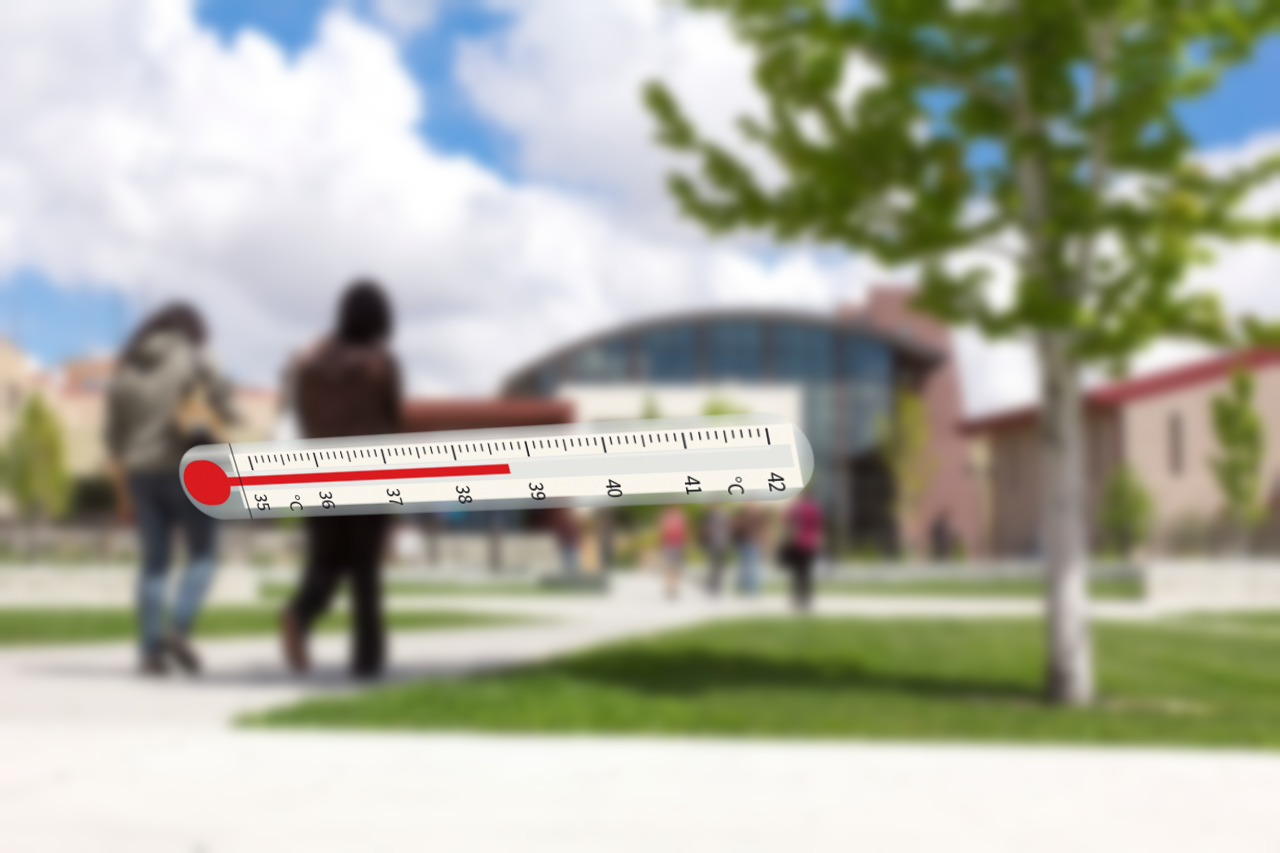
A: 38.7 °C
